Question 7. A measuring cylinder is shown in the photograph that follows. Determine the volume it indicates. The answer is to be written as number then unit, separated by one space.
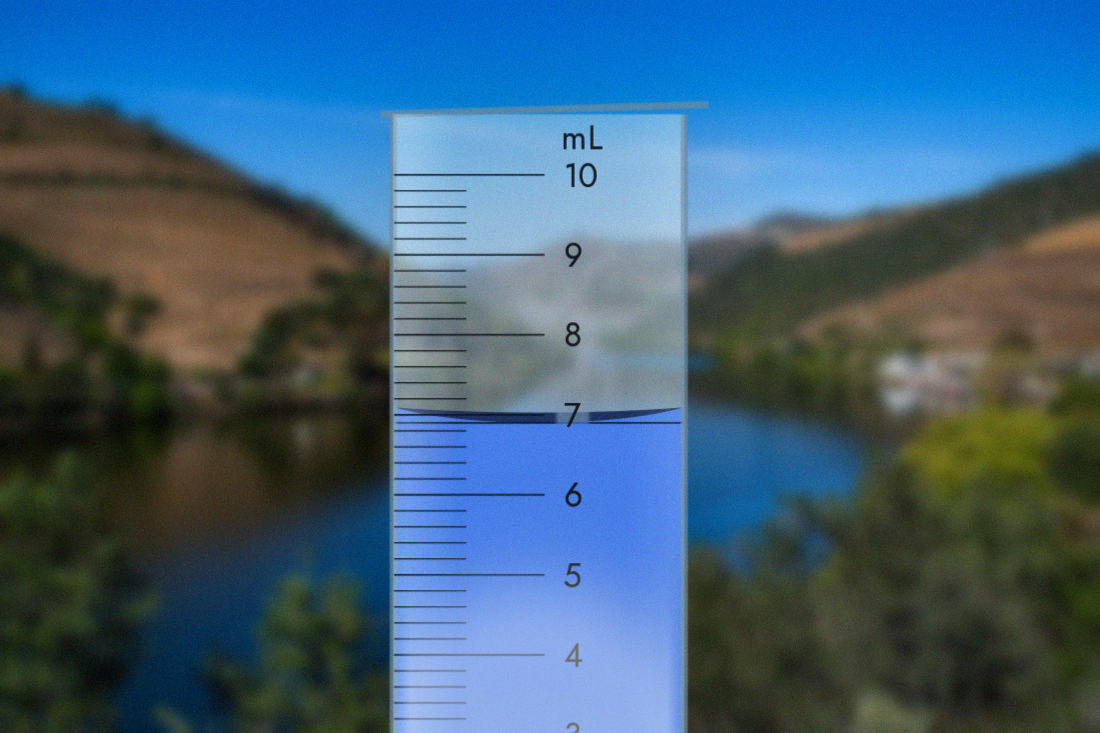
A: 6.9 mL
